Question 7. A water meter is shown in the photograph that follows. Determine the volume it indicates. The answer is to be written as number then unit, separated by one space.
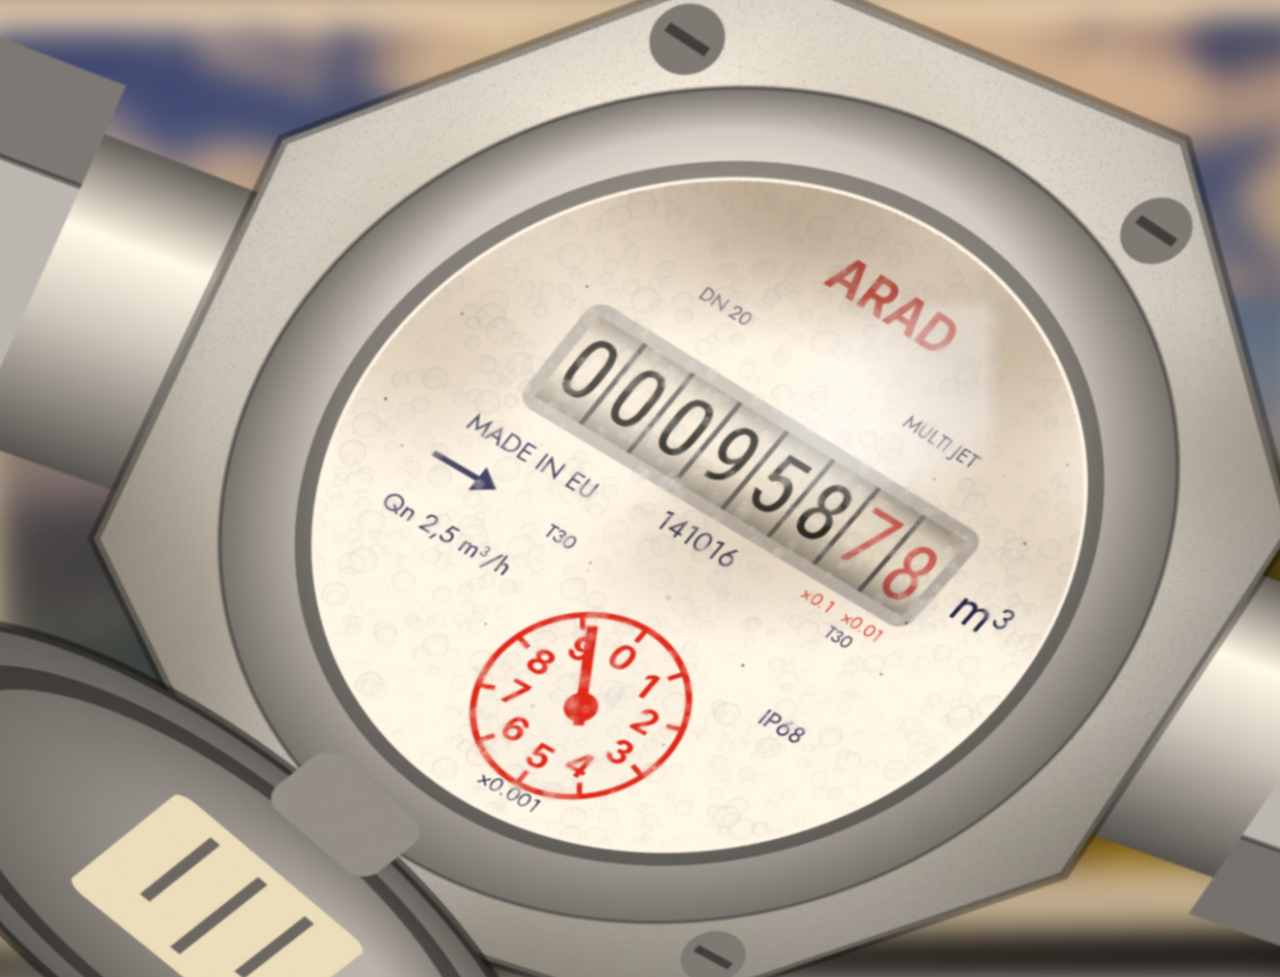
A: 958.779 m³
